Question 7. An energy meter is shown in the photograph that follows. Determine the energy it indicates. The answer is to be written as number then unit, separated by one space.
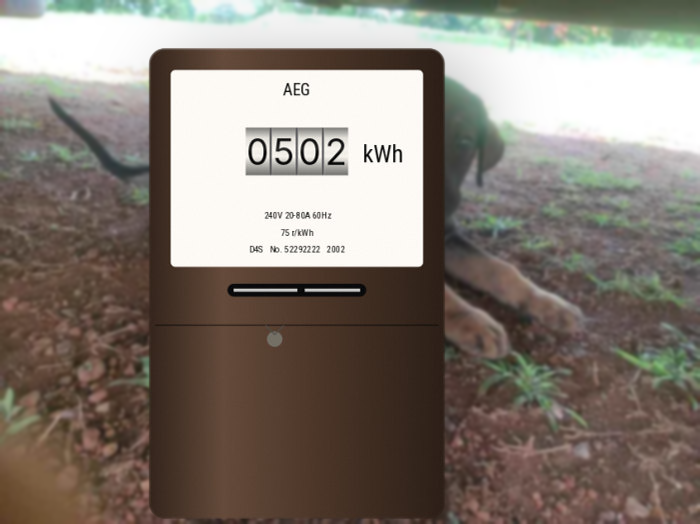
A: 502 kWh
